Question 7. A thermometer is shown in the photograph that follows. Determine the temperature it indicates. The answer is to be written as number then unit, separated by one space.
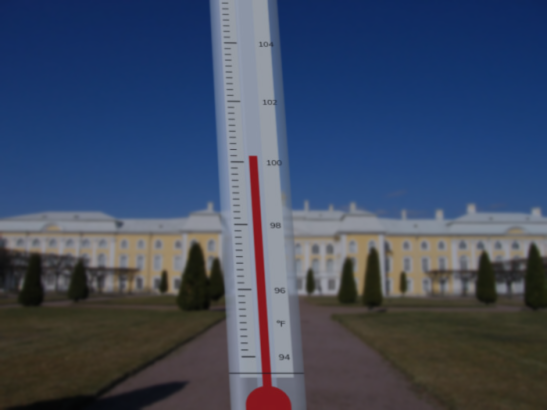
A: 100.2 °F
